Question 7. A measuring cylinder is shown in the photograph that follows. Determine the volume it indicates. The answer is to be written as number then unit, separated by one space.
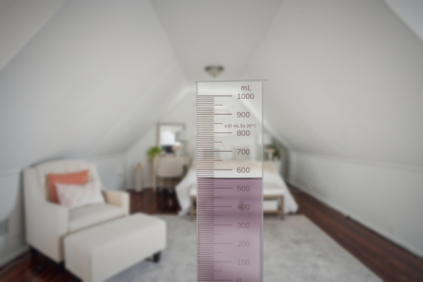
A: 550 mL
